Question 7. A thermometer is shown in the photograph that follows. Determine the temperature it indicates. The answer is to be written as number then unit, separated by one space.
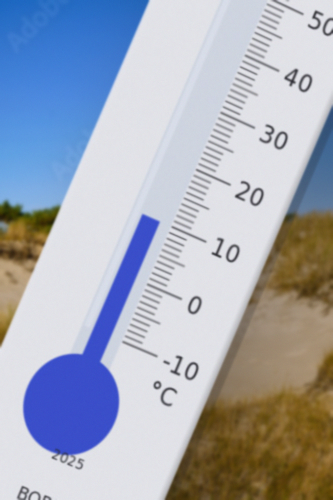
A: 10 °C
